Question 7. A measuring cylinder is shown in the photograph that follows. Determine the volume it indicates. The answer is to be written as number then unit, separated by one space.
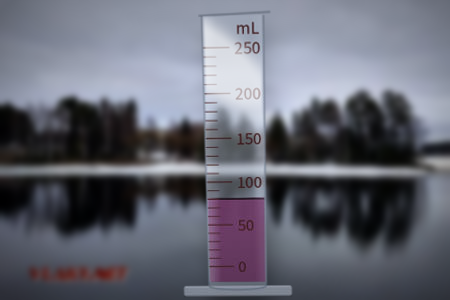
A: 80 mL
